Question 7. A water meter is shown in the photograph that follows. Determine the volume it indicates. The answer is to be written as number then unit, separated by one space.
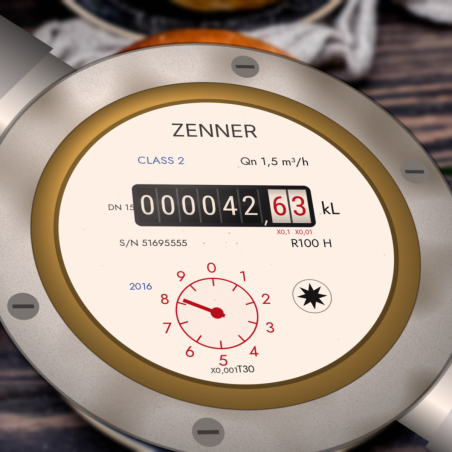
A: 42.638 kL
